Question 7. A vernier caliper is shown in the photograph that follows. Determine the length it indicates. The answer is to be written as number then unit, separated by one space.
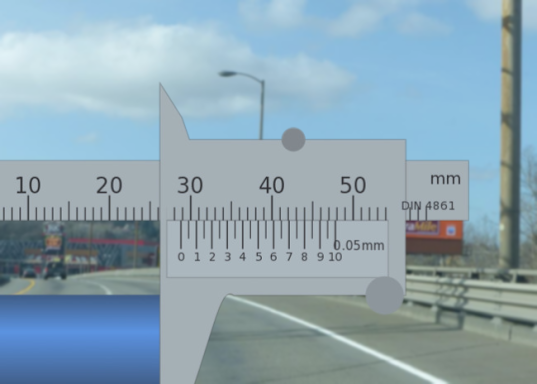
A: 28.8 mm
